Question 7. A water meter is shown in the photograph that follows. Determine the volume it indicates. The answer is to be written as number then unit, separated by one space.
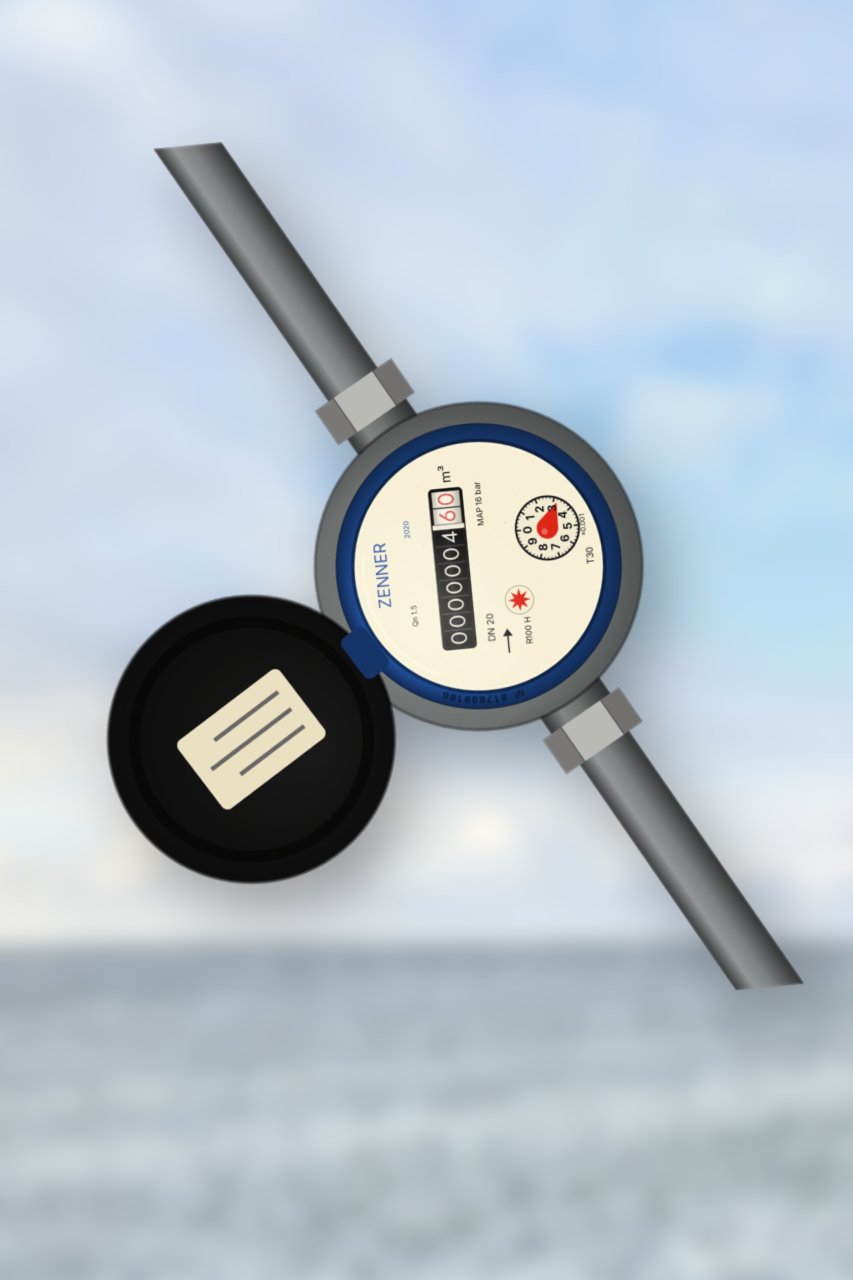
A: 4.603 m³
